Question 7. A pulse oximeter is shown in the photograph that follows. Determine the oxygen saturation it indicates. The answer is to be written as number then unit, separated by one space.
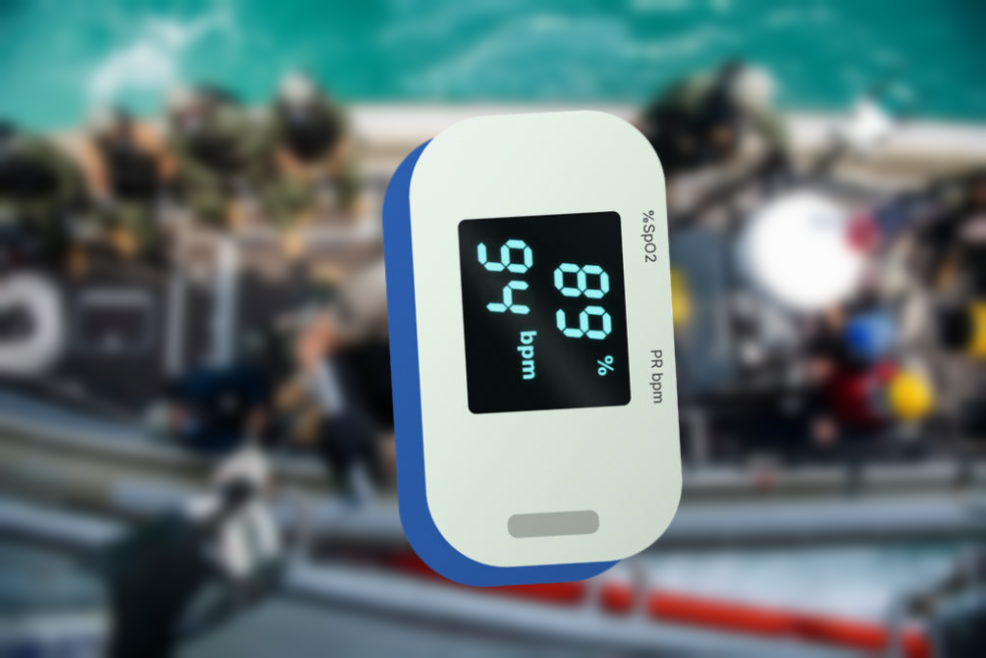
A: 89 %
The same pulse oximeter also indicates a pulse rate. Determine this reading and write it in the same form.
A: 94 bpm
